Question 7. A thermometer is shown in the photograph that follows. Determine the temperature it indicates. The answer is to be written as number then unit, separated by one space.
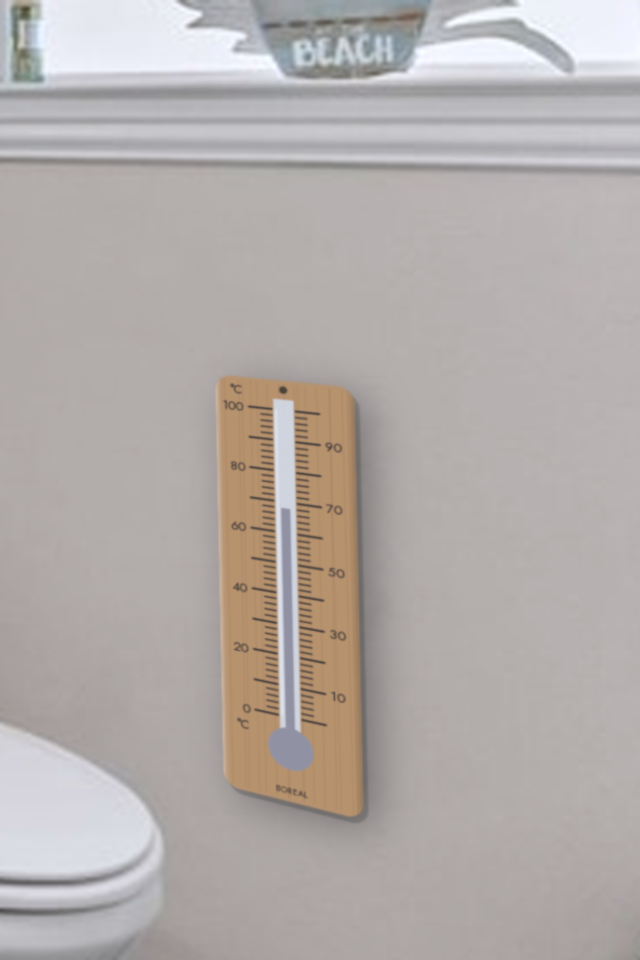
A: 68 °C
